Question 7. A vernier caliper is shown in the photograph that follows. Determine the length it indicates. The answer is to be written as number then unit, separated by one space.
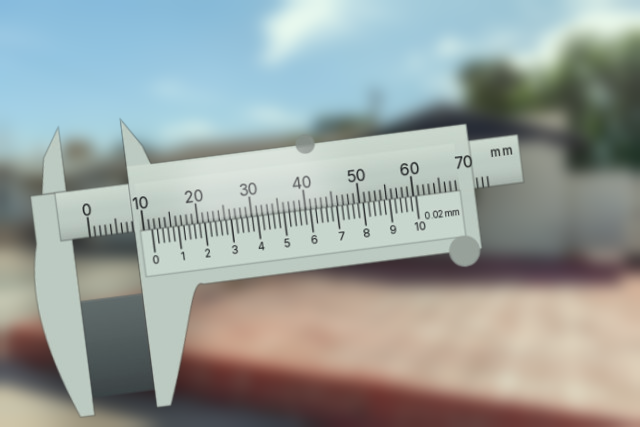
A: 11.5 mm
